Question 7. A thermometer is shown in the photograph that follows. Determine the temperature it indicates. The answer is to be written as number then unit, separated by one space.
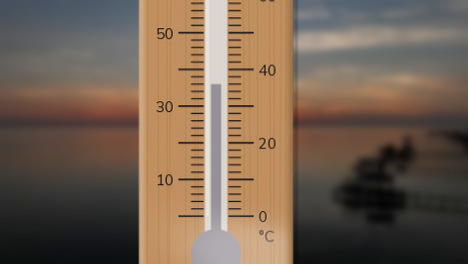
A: 36 °C
